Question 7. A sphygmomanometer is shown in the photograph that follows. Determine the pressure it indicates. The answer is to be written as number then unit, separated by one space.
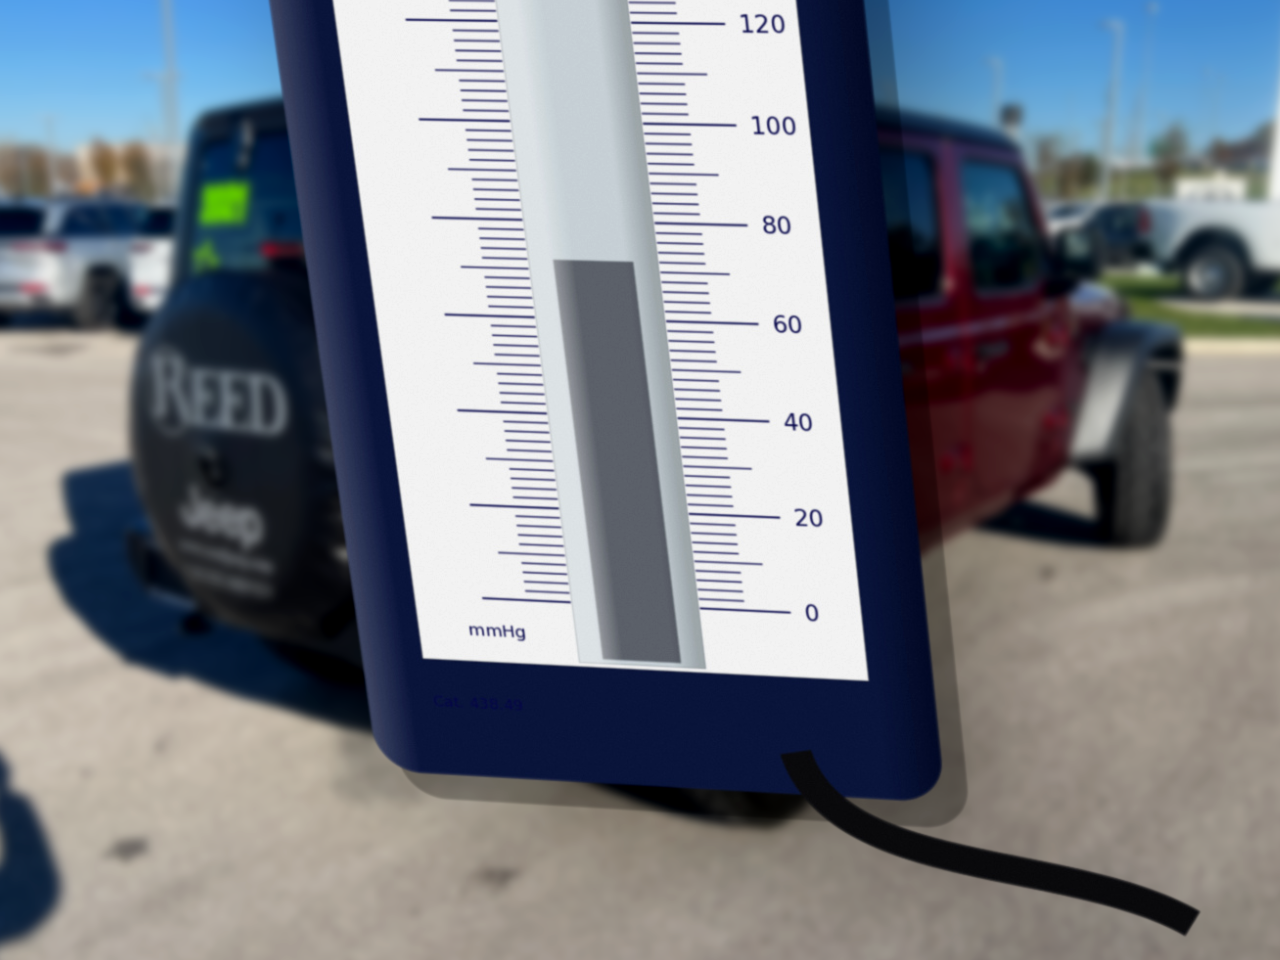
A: 72 mmHg
